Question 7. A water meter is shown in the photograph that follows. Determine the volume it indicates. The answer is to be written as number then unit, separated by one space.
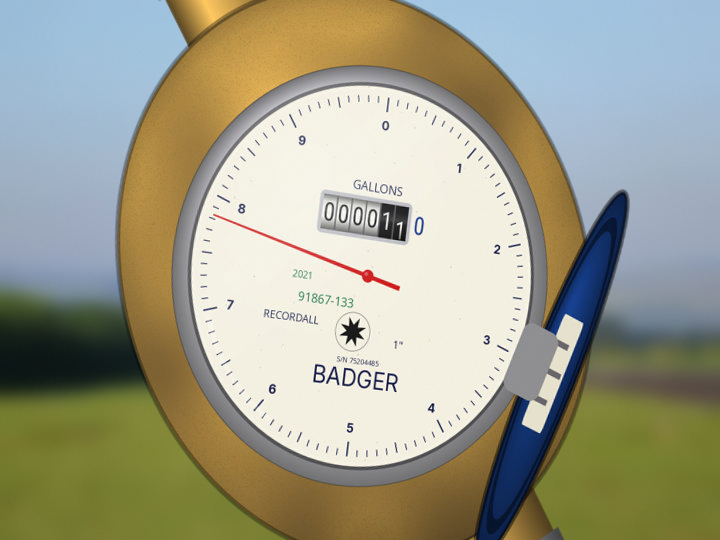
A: 107.8 gal
